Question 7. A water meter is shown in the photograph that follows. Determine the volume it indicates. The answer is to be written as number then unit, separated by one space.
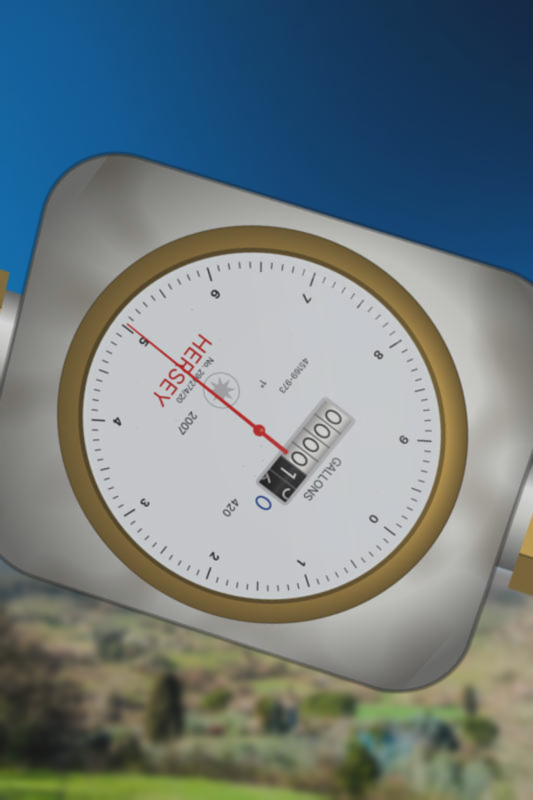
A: 155.0 gal
